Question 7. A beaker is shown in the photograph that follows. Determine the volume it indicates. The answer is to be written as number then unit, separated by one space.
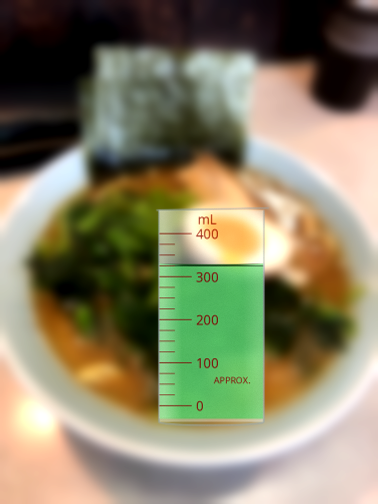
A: 325 mL
